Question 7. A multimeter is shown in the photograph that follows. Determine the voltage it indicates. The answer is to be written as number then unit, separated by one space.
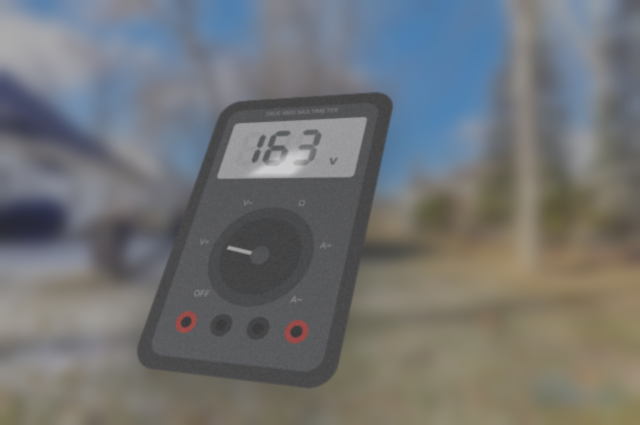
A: 163 V
